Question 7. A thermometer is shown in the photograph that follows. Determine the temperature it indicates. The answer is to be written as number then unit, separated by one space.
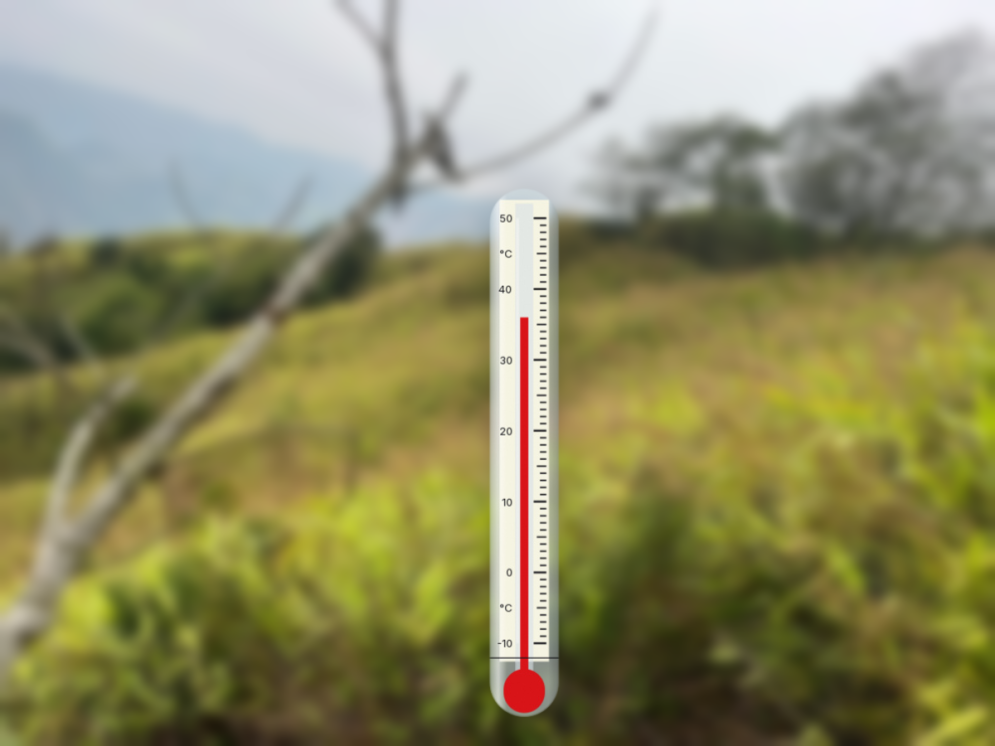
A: 36 °C
